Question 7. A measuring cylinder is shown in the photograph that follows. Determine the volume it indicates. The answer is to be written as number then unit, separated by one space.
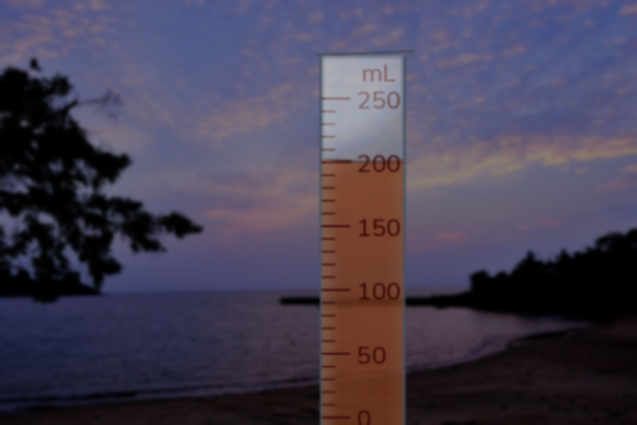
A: 200 mL
